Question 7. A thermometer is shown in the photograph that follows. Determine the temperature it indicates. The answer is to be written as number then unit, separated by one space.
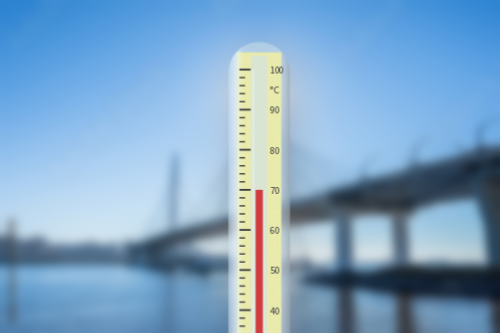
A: 70 °C
